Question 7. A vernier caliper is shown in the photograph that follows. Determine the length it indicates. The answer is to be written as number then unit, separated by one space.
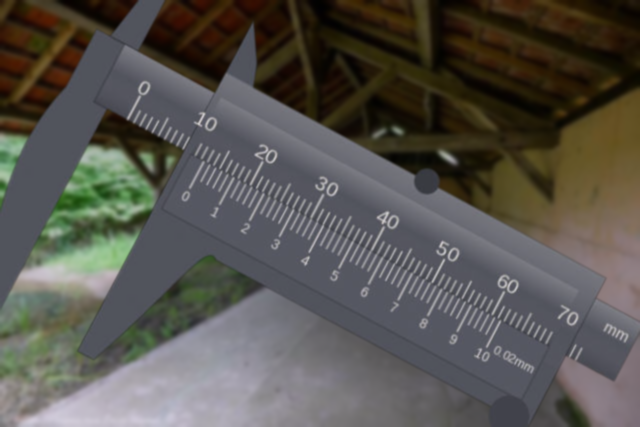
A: 12.5 mm
